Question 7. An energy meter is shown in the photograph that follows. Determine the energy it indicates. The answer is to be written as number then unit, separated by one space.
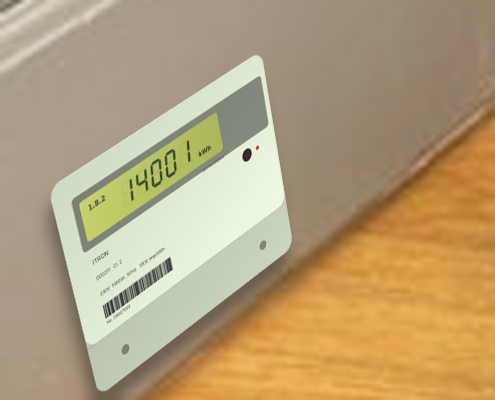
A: 14001 kWh
